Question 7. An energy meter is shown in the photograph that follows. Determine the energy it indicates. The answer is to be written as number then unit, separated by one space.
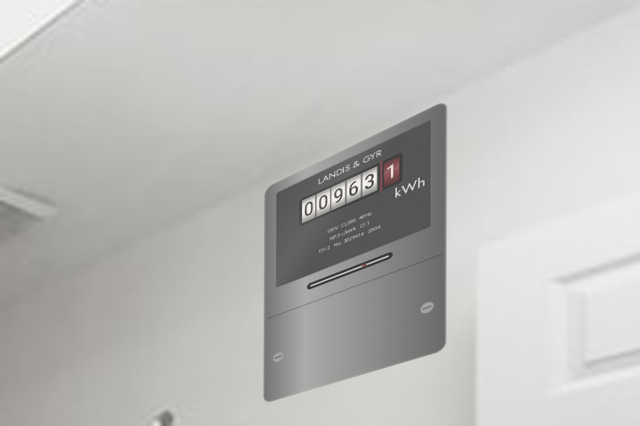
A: 963.1 kWh
